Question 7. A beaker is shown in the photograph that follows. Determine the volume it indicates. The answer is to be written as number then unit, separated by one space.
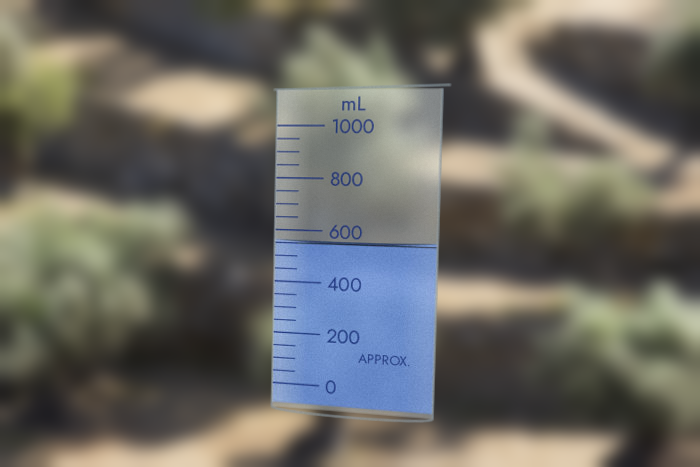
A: 550 mL
